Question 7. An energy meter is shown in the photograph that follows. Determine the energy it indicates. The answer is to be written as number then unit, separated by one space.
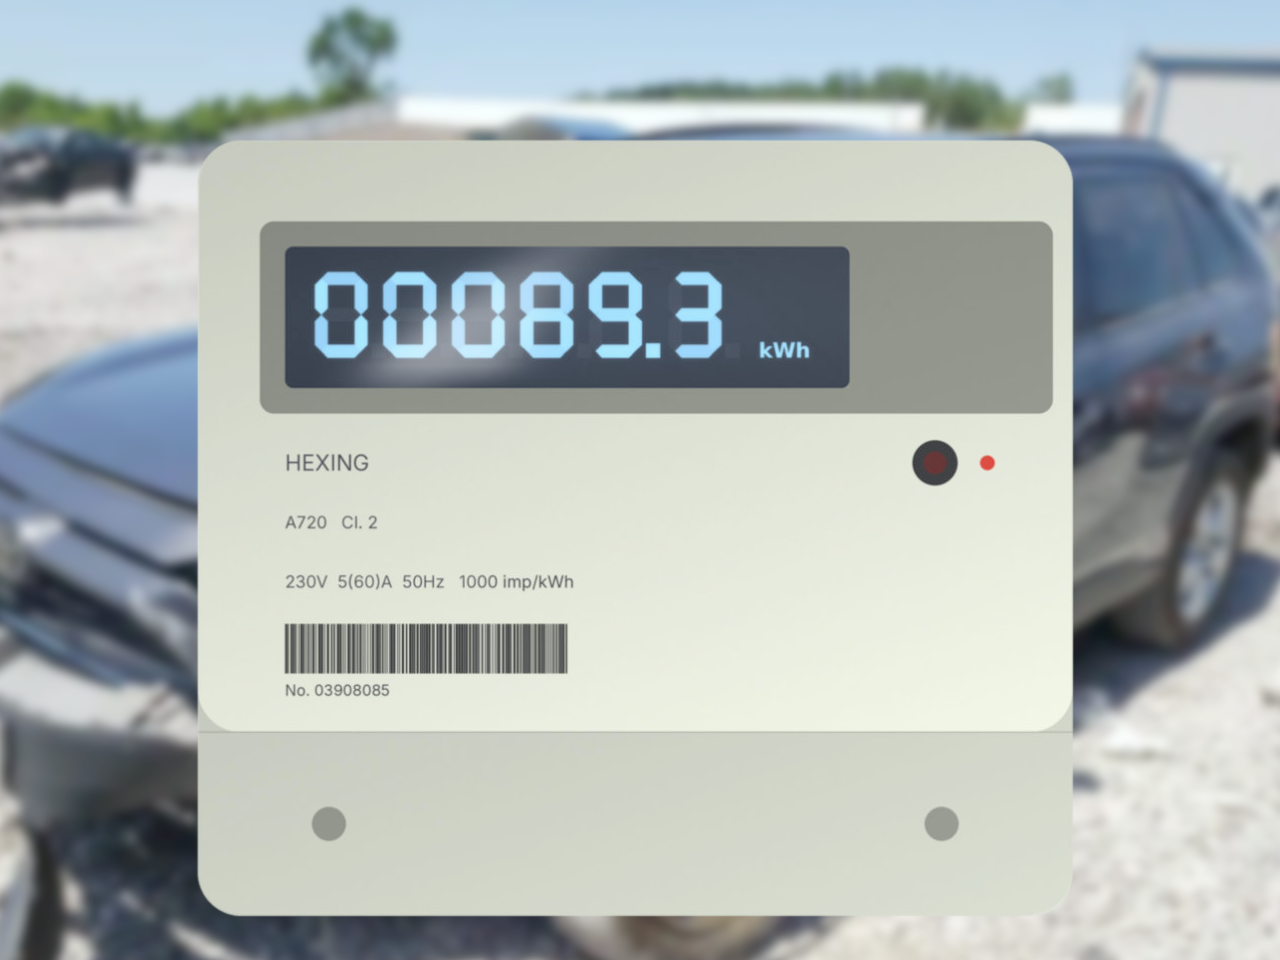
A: 89.3 kWh
